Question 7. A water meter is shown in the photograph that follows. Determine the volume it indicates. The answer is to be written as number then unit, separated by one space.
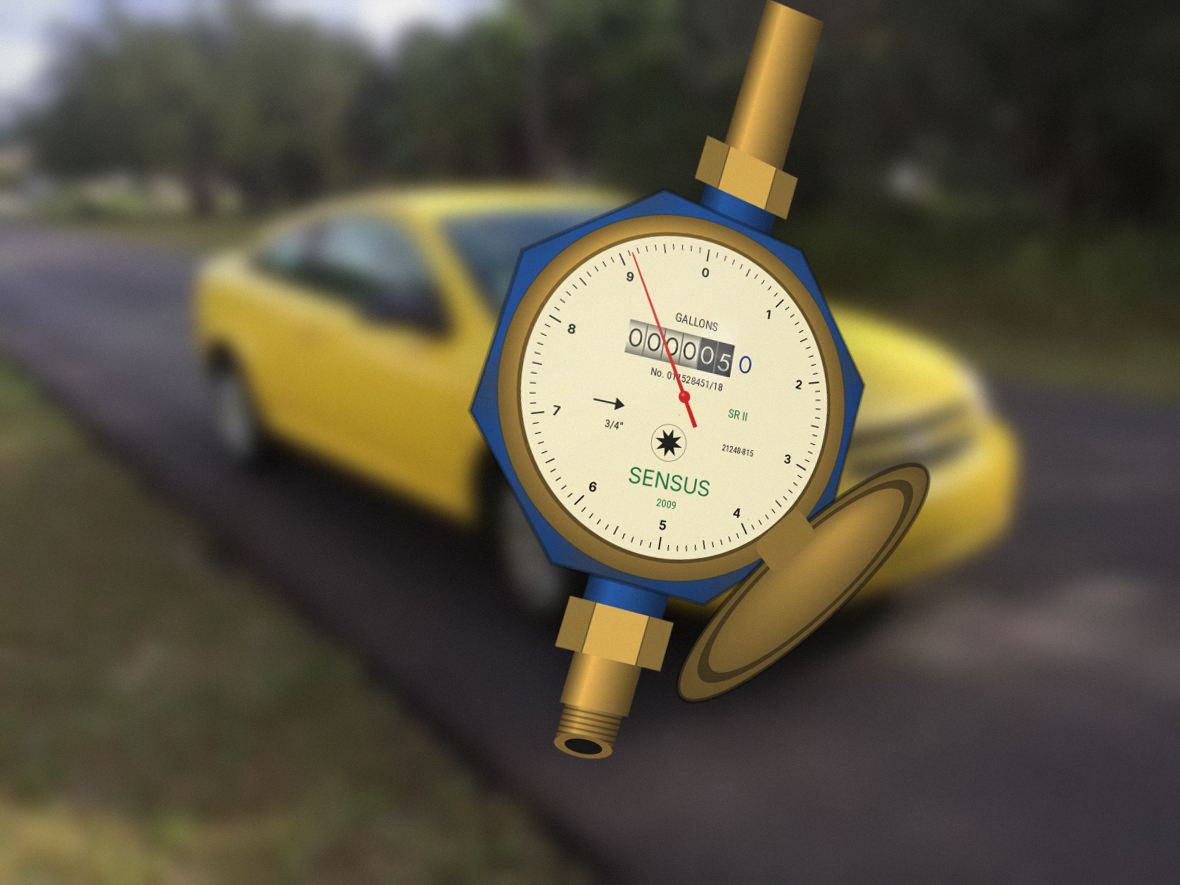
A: 49.1 gal
